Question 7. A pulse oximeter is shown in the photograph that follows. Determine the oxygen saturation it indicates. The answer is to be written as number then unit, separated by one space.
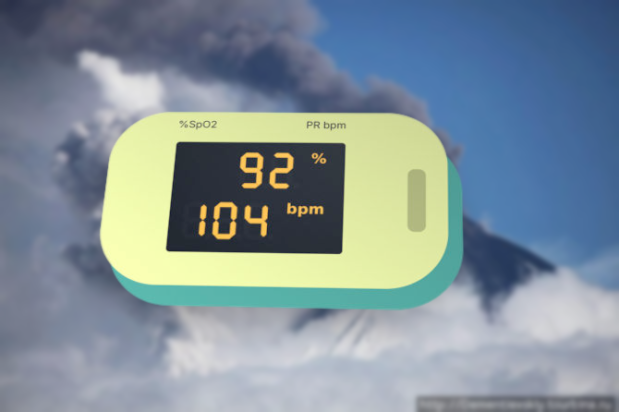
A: 92 %
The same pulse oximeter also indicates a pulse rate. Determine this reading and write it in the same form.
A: 104 bpm
